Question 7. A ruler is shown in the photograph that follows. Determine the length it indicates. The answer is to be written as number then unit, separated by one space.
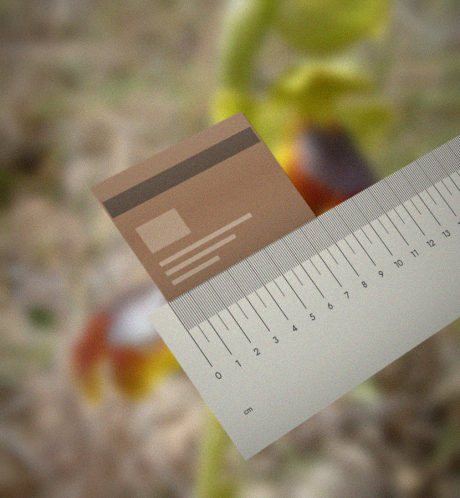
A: 8 cm
